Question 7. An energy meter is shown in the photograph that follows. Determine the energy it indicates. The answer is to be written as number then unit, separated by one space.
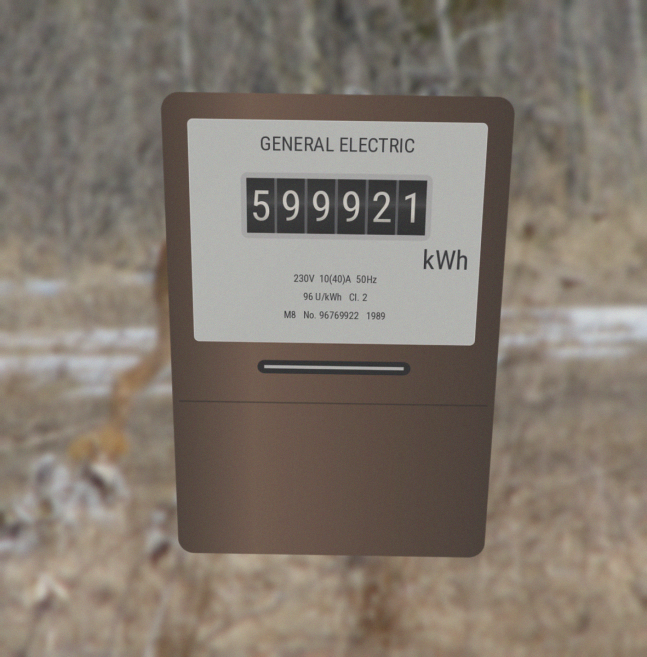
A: 599921 kWh
